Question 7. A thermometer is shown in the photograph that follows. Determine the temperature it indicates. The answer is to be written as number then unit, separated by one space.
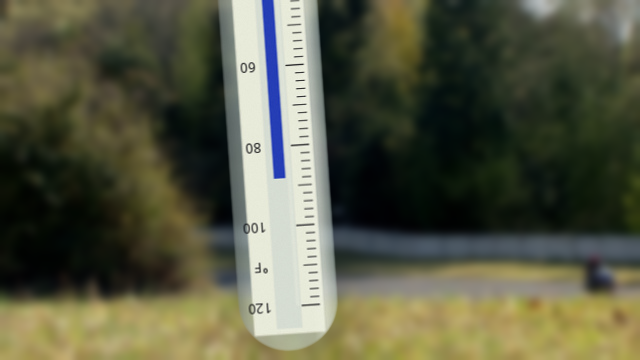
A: 88 °F
